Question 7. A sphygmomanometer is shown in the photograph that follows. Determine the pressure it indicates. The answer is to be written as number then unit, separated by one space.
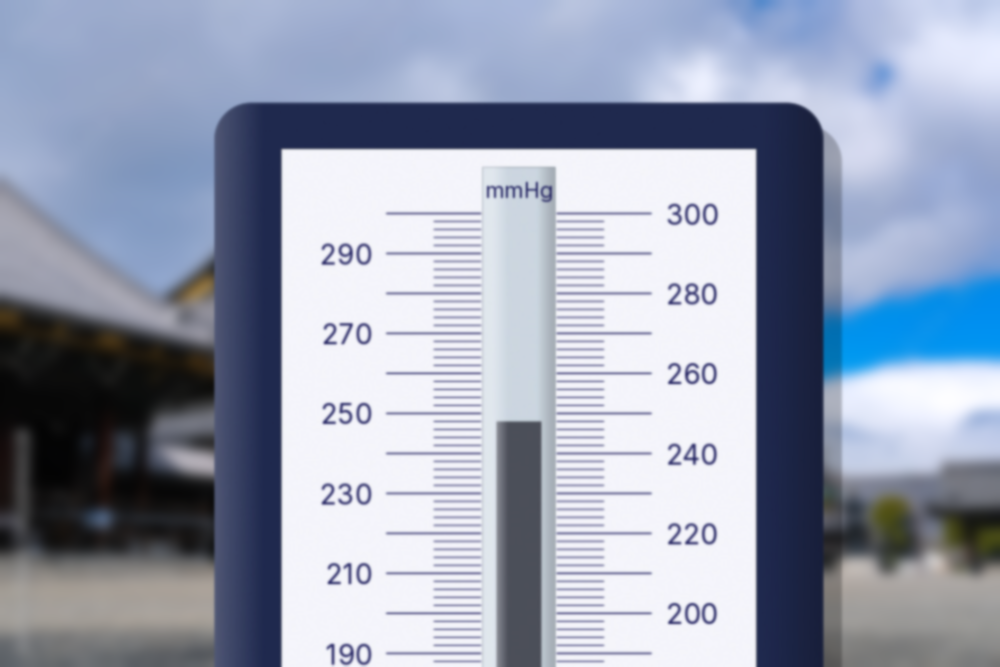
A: 248 mmHg
